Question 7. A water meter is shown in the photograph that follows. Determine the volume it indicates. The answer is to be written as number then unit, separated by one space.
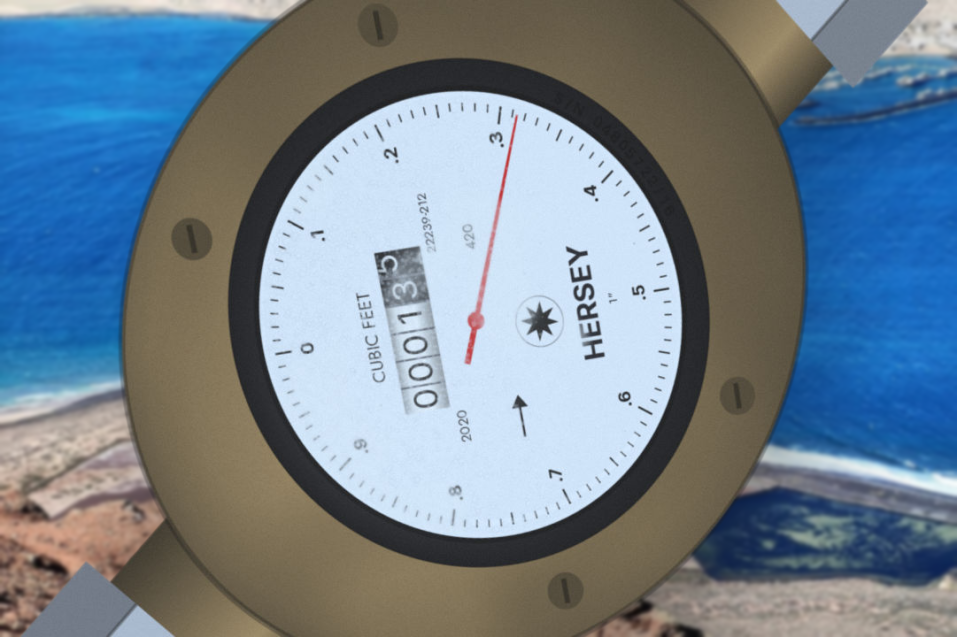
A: 135.31 ft³
